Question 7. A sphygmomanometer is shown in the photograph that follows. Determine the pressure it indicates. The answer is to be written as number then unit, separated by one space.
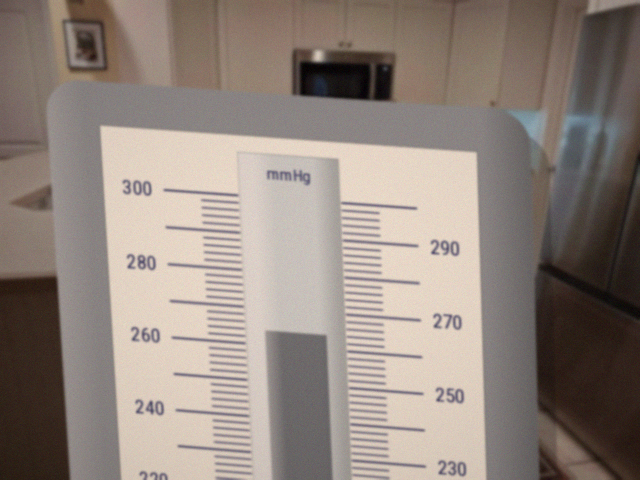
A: 264 mmHg
